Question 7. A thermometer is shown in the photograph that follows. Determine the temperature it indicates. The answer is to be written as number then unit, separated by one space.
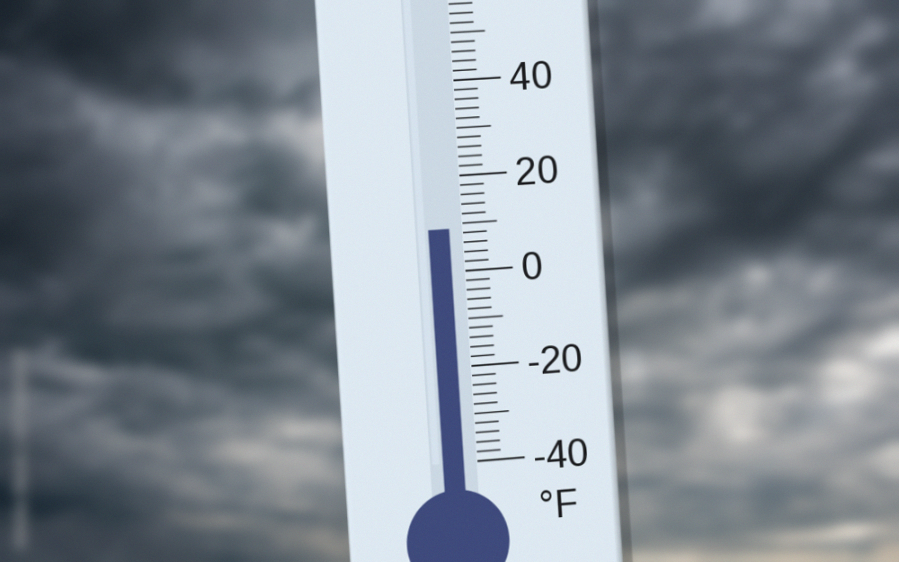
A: 9 °F
